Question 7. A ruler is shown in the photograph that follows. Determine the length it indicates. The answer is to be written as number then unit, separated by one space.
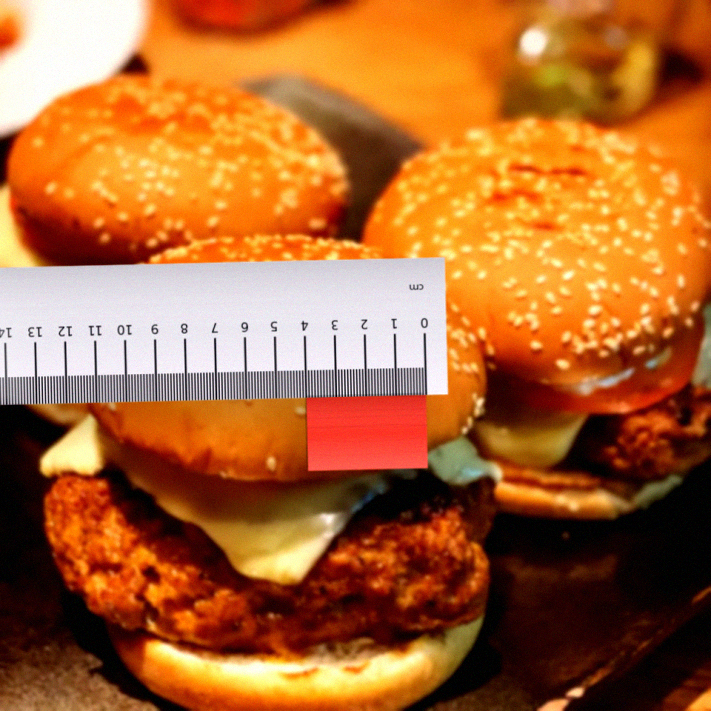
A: 4 cm
